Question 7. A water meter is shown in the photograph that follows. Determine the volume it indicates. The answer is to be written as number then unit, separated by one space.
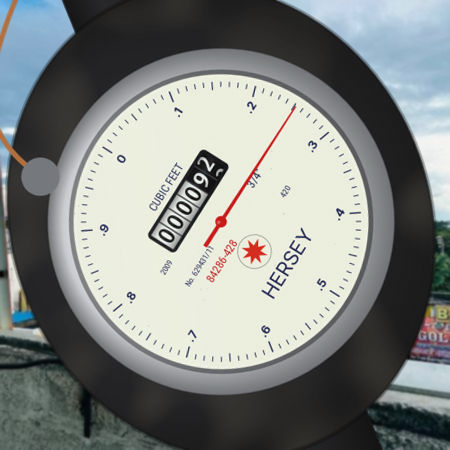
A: 92.25 ft³
